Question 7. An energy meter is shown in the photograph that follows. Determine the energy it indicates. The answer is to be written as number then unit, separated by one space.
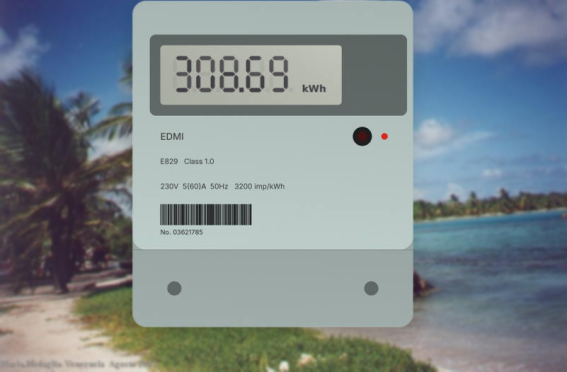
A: 308.69 kWh
